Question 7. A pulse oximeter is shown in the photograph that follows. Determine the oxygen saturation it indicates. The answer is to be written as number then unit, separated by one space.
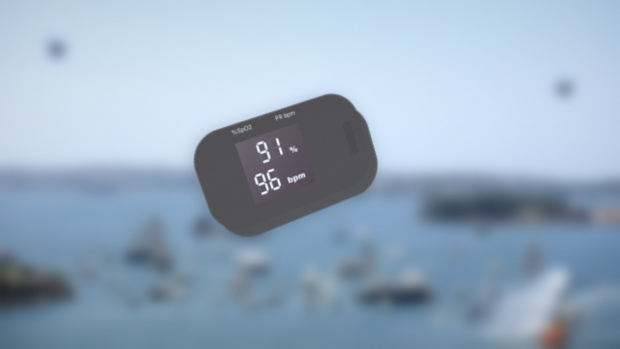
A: 91 %
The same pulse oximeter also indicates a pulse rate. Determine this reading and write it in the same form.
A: 96 bpm
